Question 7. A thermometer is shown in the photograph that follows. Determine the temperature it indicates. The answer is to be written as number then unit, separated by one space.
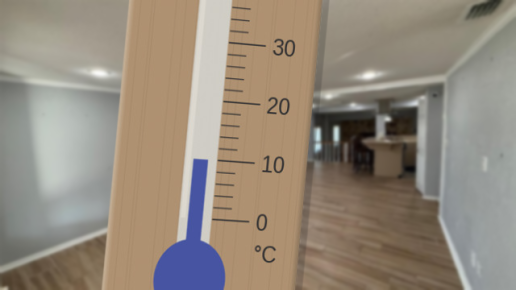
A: 10 °C
